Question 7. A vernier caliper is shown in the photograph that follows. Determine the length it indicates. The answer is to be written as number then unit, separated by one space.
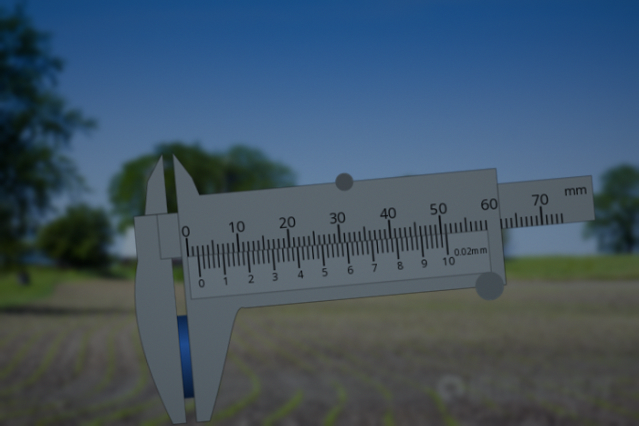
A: 2.0 mm
